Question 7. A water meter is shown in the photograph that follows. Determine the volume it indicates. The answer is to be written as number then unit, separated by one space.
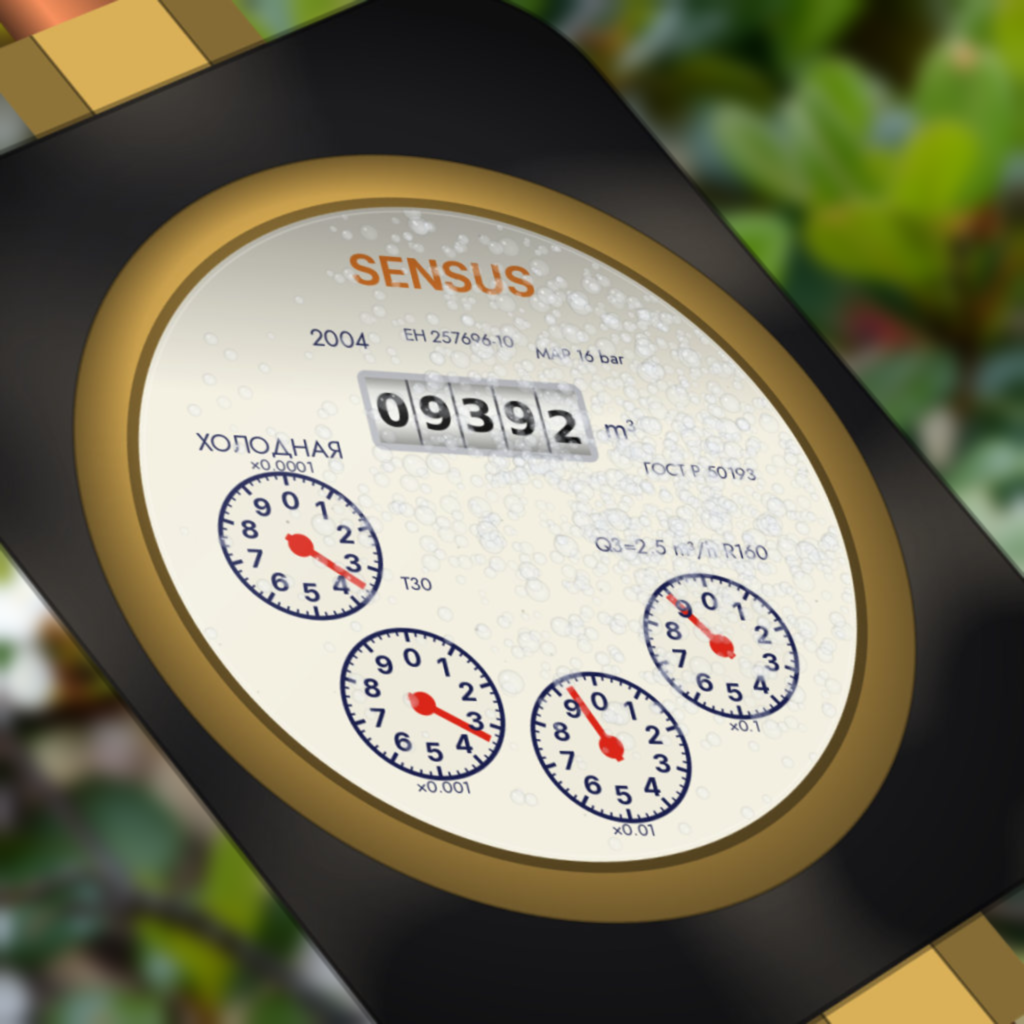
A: 9391.8933 m³
